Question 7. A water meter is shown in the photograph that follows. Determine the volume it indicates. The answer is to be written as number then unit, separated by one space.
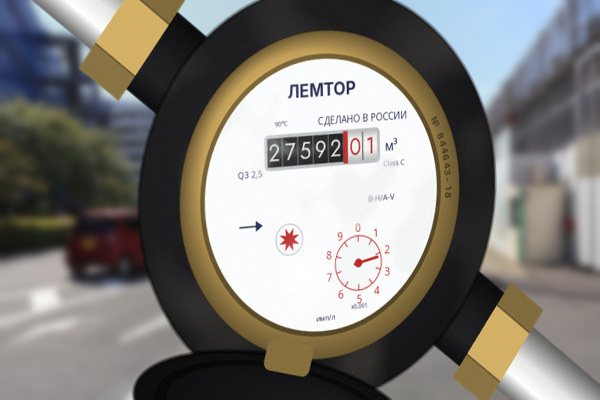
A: 27592.012 m³
